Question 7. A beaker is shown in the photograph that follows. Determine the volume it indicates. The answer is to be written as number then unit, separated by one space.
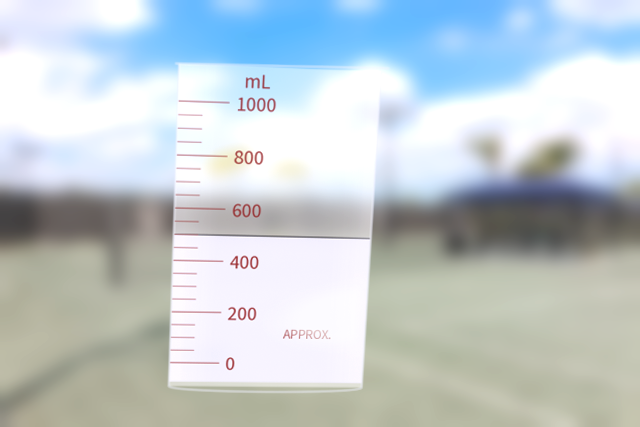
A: 500 mL
